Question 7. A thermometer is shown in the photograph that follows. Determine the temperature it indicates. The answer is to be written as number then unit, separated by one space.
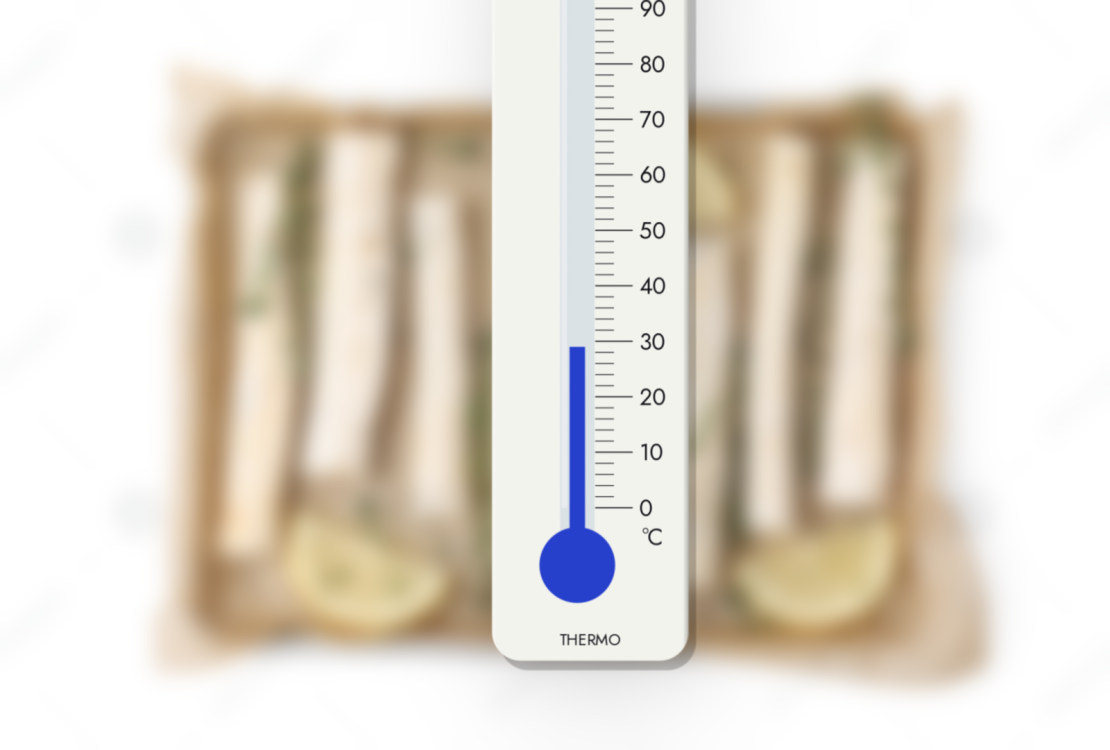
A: 29 °C
